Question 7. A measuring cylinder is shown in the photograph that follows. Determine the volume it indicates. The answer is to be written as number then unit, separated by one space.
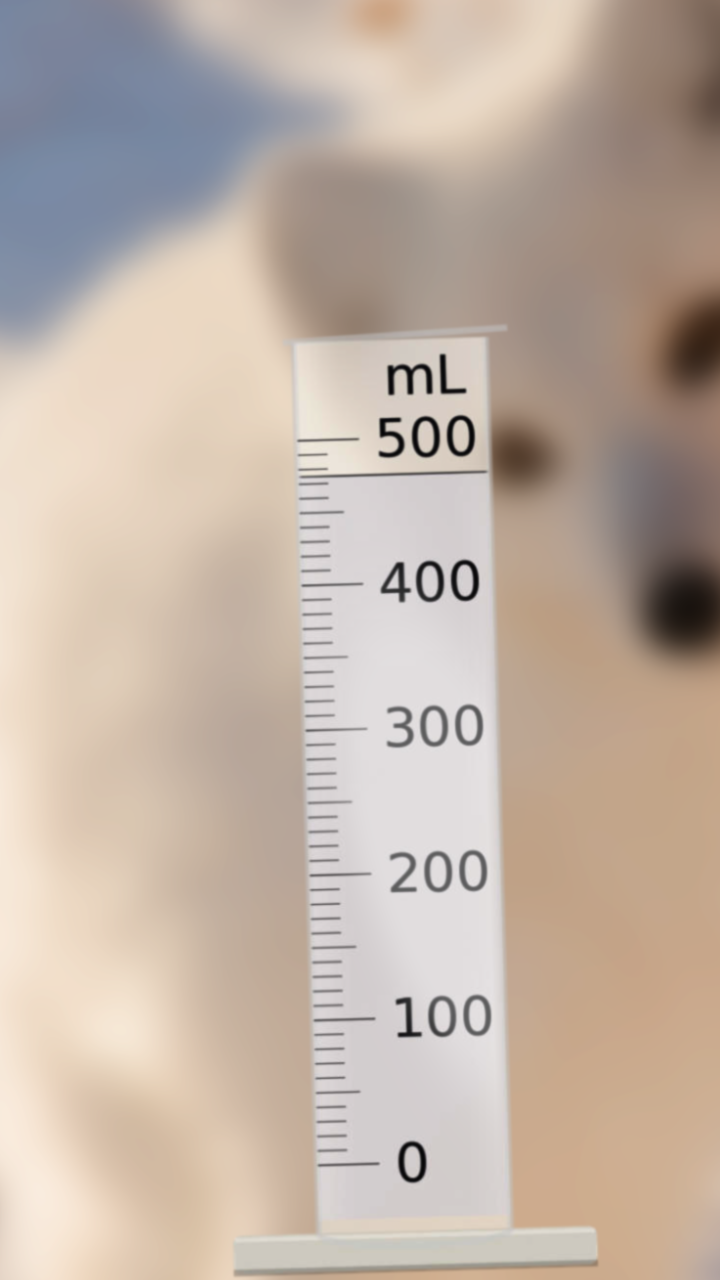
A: 475 mL
